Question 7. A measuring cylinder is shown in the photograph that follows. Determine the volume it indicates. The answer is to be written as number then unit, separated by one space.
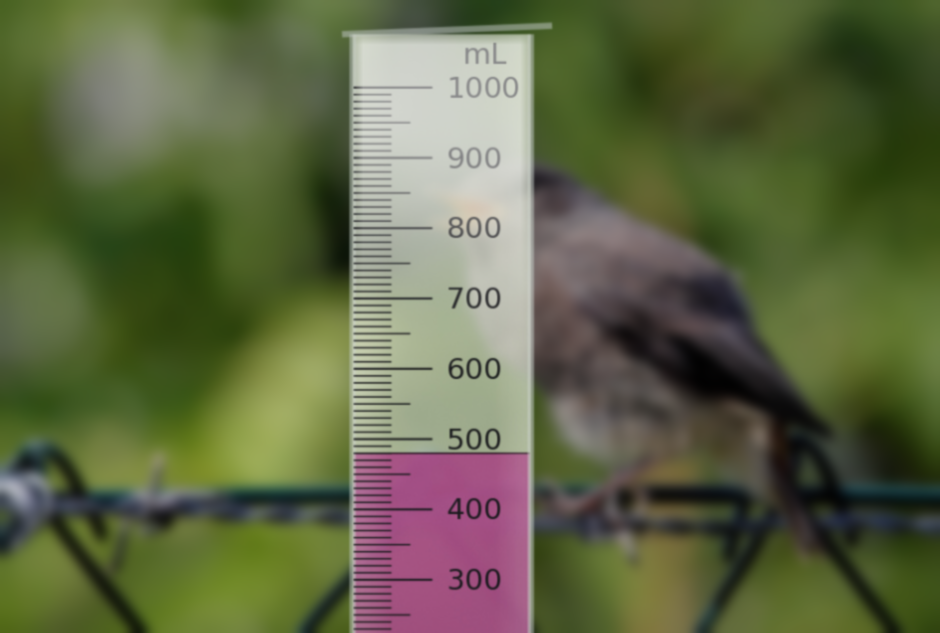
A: 480 mL
